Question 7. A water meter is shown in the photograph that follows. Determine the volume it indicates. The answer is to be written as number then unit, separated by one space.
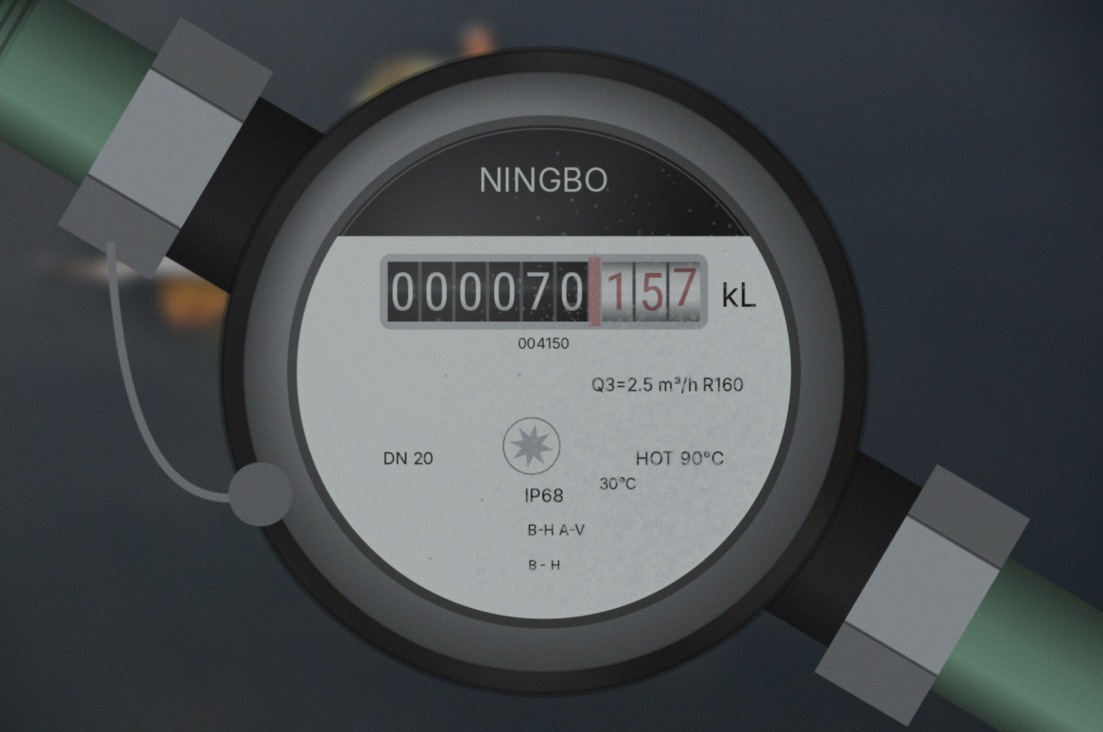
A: 70.157 kL
